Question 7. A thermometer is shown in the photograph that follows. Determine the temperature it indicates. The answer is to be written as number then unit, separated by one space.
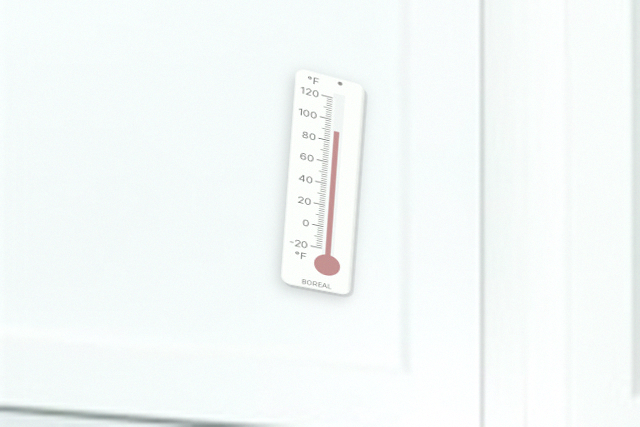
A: 90 °F
